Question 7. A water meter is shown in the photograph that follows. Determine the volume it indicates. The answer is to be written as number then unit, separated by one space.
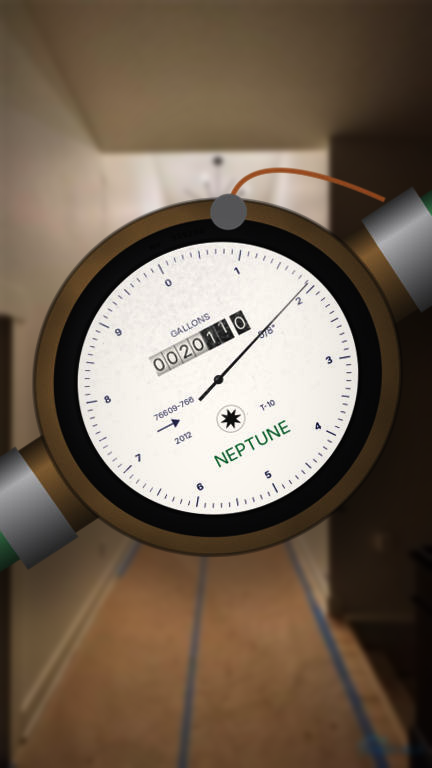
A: 20111.9 gal
